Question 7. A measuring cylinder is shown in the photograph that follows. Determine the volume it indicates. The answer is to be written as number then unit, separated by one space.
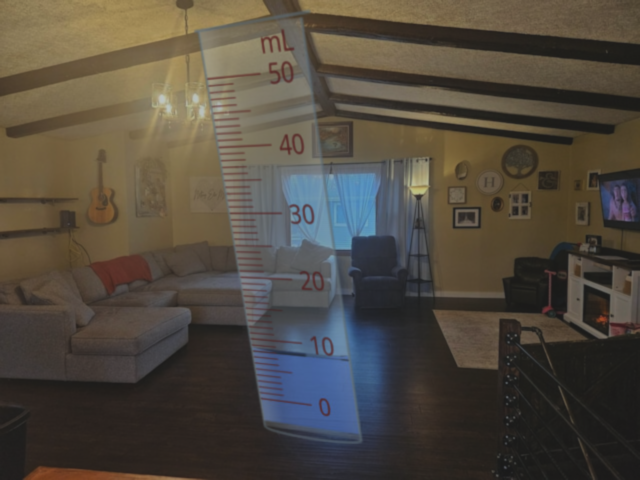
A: 8 mL
